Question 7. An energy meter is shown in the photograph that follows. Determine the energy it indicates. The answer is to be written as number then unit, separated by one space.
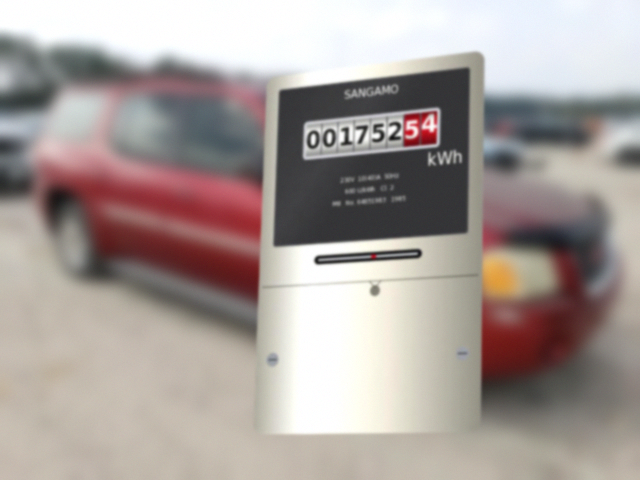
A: 1752.54 kWh
